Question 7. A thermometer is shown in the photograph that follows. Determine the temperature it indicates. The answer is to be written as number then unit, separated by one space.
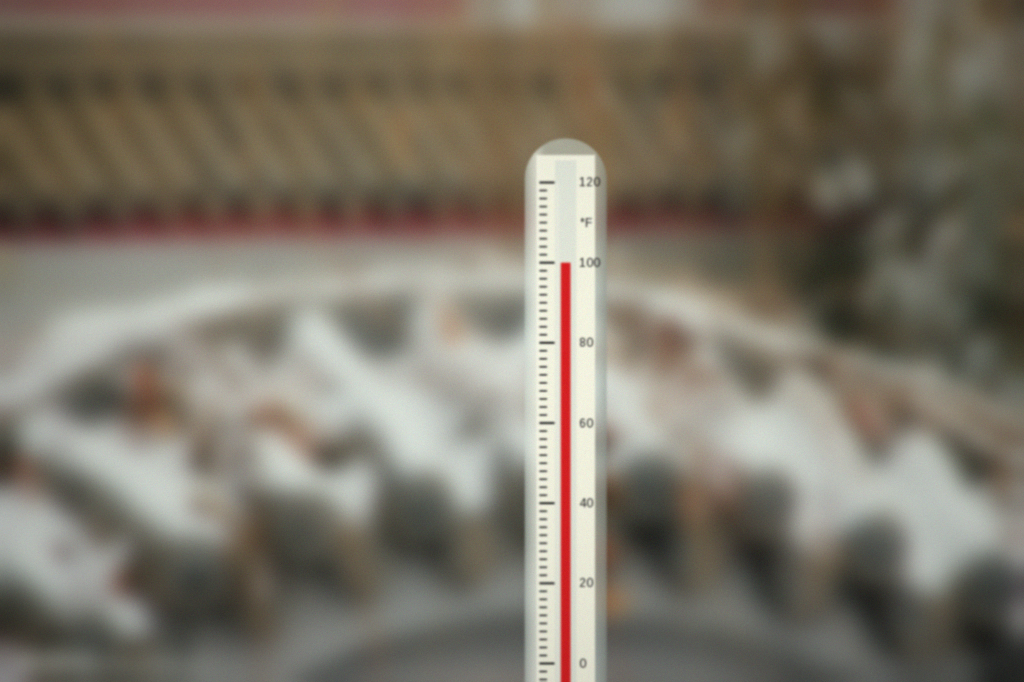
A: 100 °F
